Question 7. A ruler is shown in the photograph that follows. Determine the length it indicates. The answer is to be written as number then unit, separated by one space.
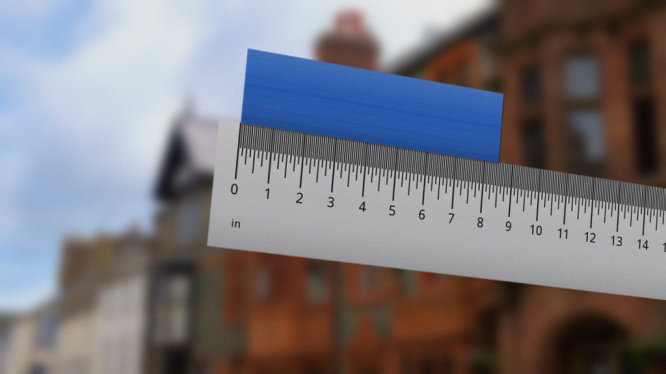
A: 8.5 in
